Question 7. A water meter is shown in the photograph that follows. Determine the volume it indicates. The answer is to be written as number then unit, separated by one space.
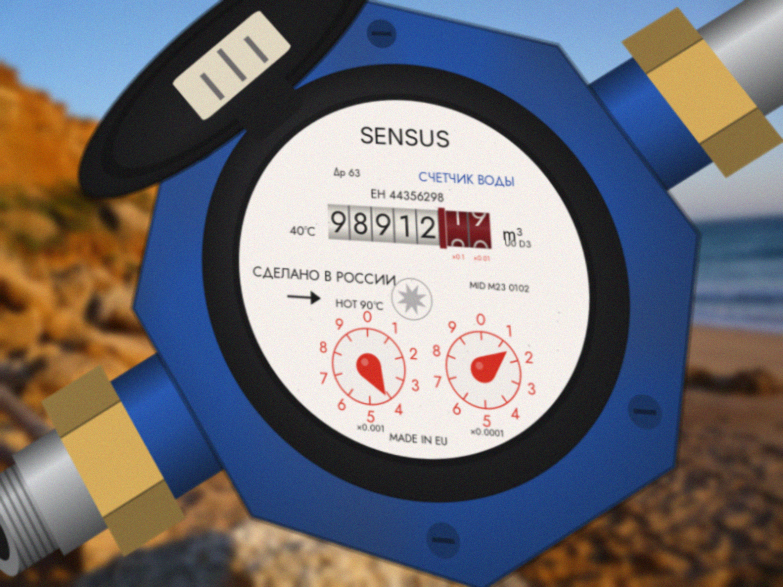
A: 98912.1941 m³
